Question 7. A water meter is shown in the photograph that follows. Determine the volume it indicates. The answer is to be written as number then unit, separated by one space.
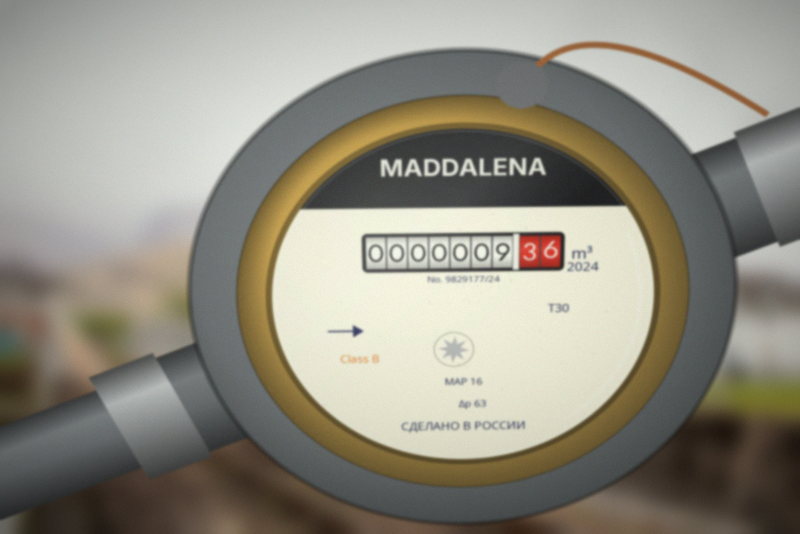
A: 9.36 m³
